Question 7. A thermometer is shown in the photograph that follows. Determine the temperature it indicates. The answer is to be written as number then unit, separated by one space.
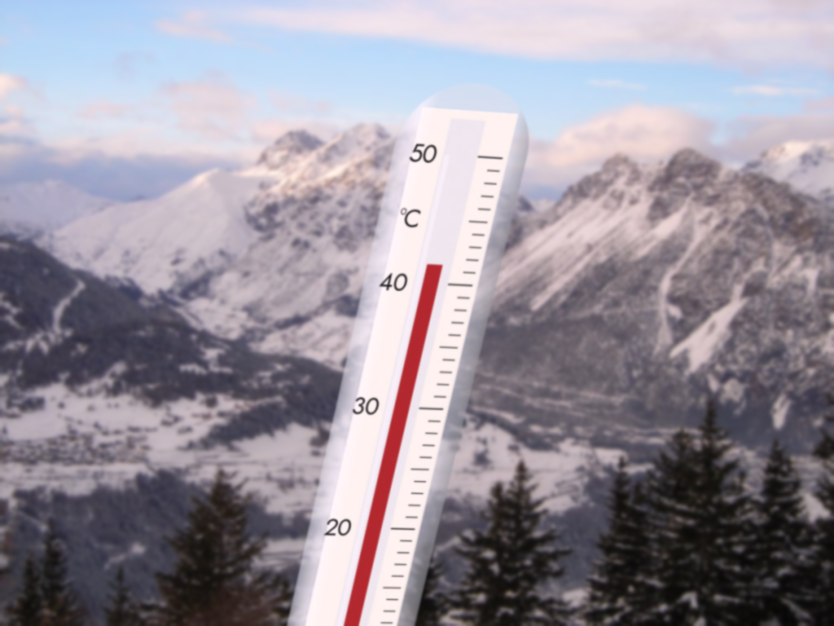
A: 41.5 °C
